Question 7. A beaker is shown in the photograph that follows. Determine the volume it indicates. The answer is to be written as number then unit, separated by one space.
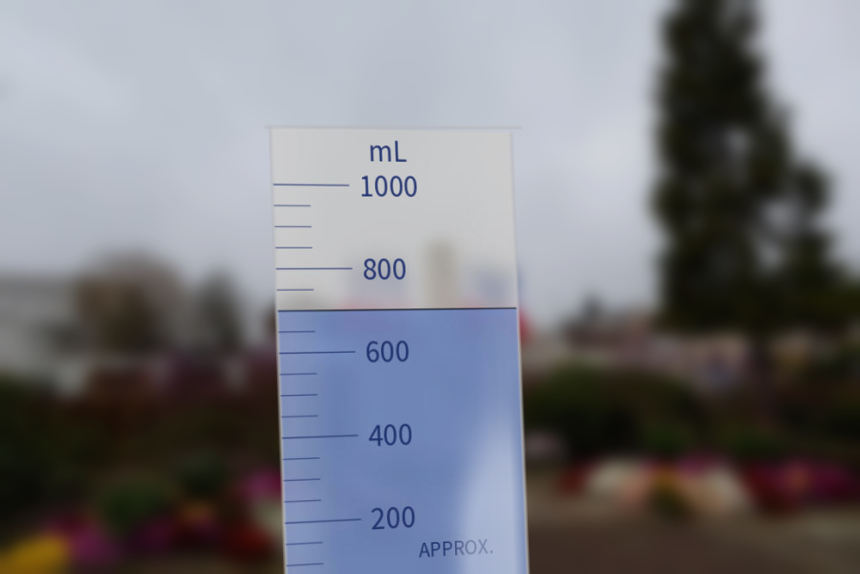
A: 700 mL
